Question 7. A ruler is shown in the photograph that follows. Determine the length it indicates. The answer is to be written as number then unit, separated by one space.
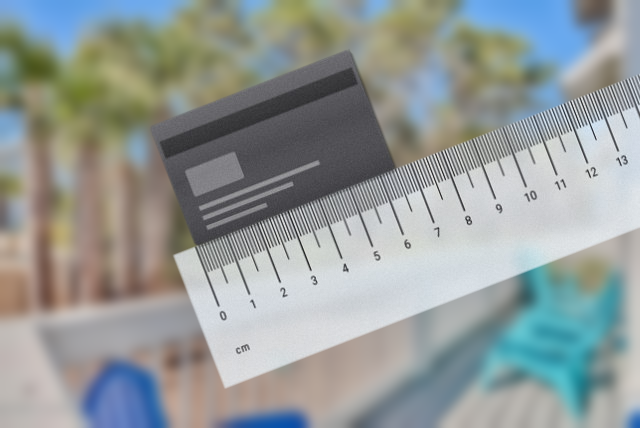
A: 6.5 cm
